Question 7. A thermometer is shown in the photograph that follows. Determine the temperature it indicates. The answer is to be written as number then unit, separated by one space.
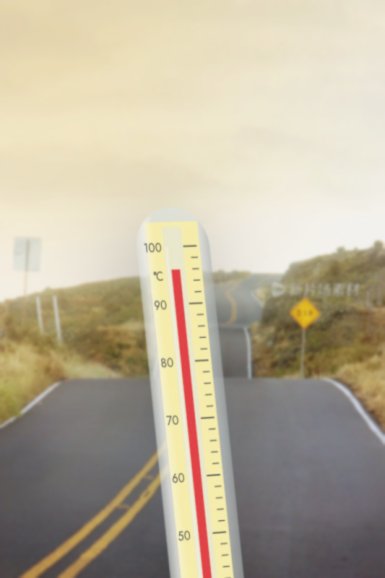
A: 96 °C
